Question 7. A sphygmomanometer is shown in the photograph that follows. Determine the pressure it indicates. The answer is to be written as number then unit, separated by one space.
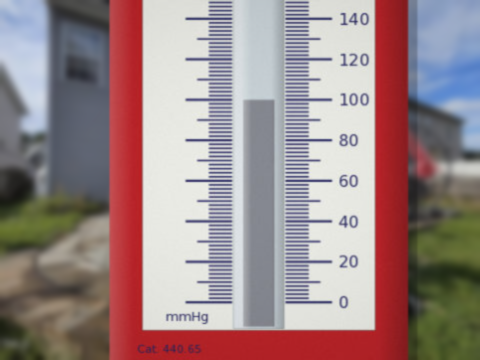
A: 100 mmHg
